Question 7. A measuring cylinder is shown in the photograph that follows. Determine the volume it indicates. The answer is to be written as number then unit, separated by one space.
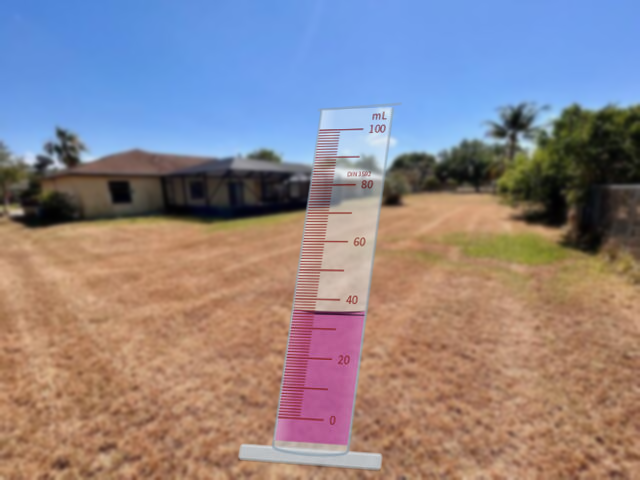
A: 35 mL
